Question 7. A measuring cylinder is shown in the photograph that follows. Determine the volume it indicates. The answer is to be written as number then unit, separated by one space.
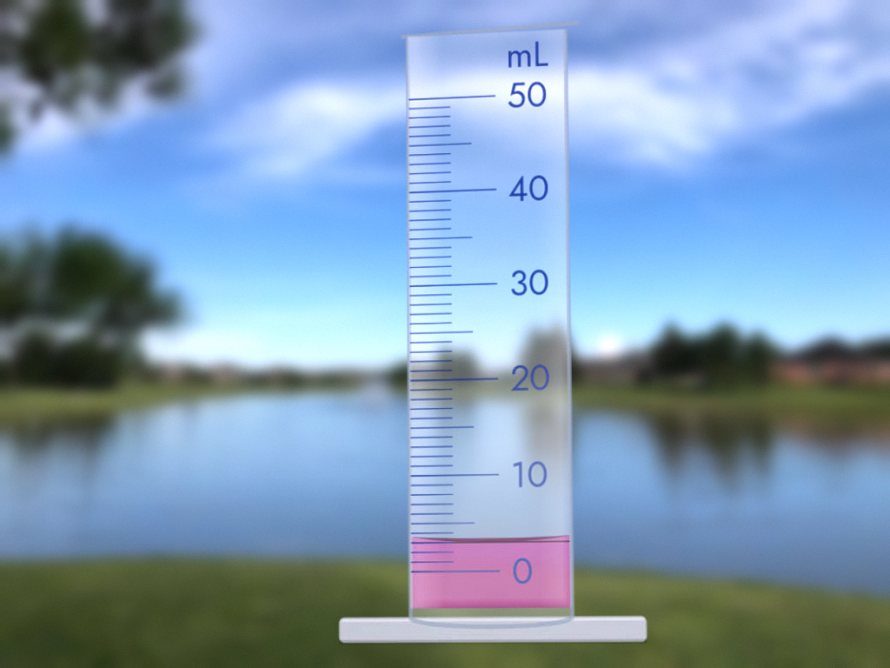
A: 3 mL
